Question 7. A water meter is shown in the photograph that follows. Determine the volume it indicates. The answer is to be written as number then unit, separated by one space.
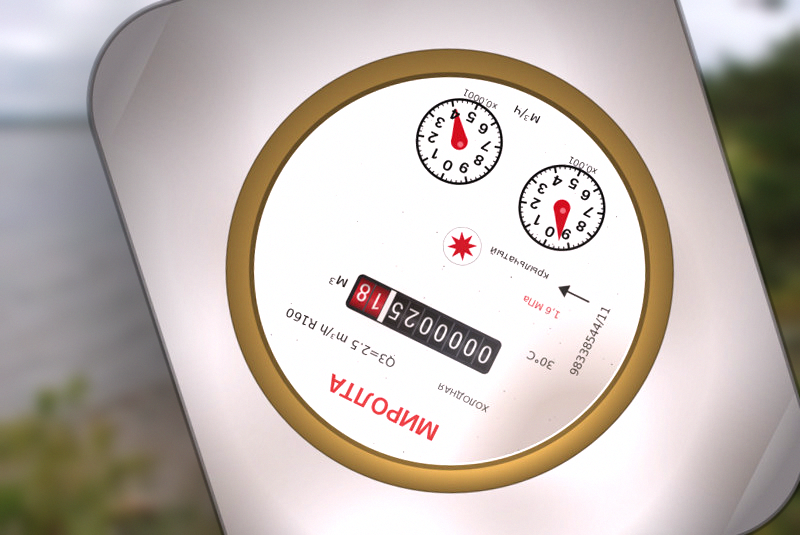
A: 25.1794 m³
